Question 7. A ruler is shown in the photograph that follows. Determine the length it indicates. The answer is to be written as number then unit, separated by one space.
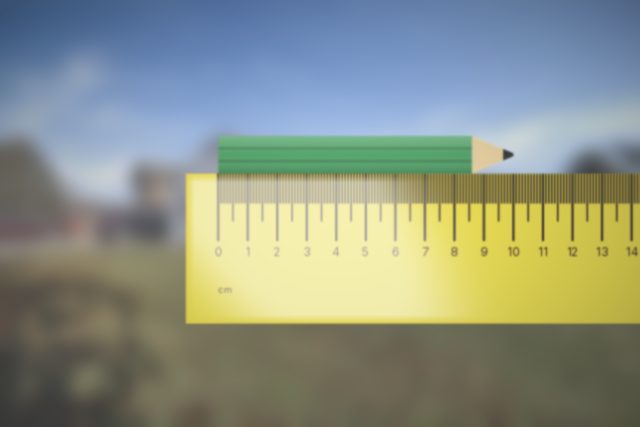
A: 10 cm
